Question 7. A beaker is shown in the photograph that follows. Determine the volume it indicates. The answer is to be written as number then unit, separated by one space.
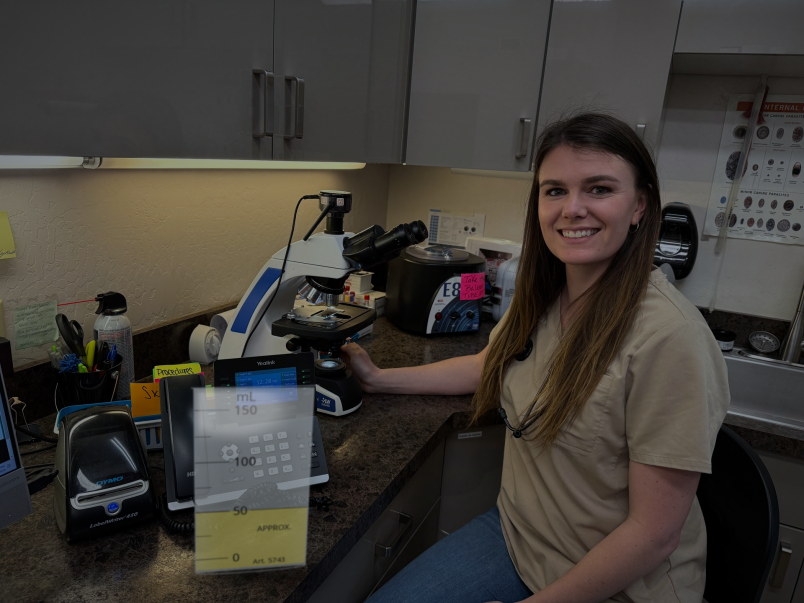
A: 50 mL
